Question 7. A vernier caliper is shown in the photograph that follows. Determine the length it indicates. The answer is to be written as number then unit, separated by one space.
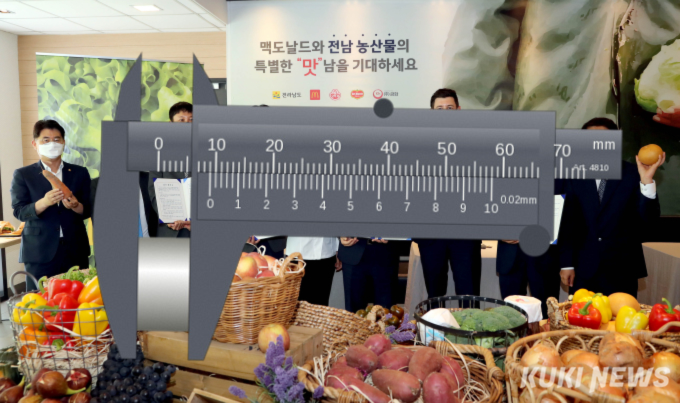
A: 9.0 mm
